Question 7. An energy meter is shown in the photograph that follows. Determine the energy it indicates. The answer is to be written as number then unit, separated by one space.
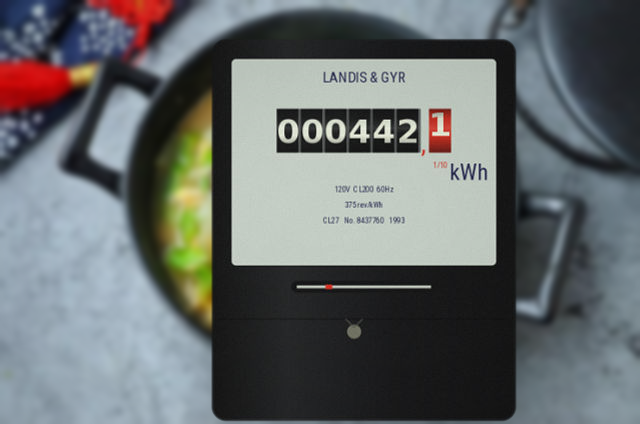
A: 442.1 kWh
